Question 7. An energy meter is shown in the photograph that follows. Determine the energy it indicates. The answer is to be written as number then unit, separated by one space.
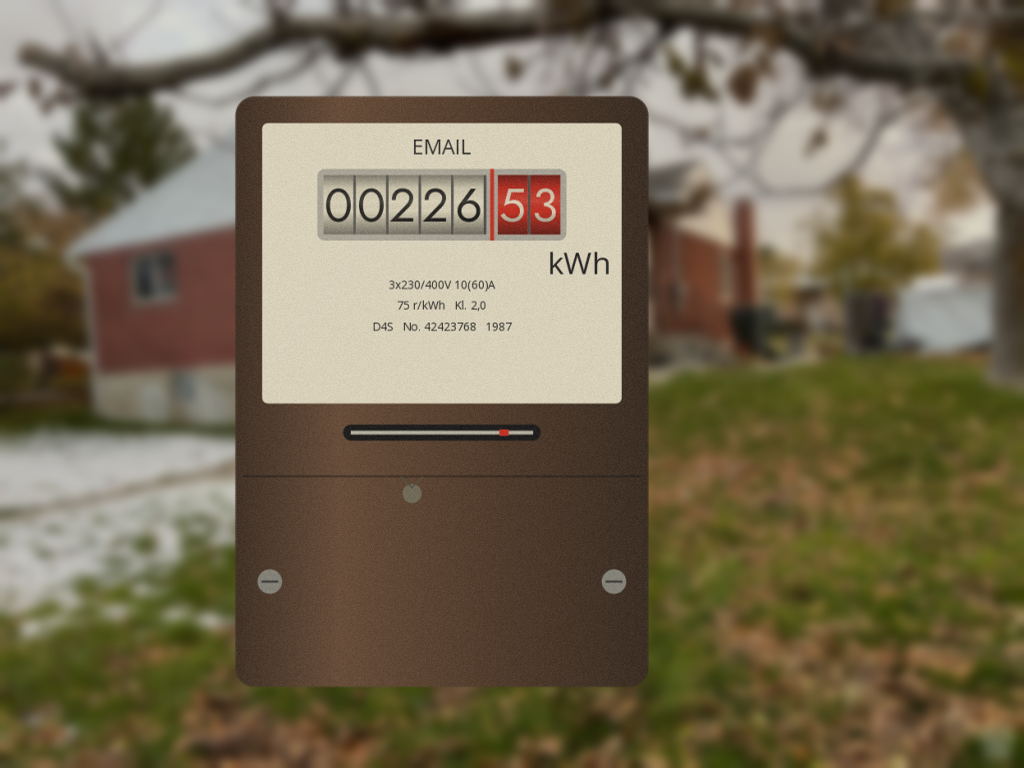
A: 226.53 kWh
